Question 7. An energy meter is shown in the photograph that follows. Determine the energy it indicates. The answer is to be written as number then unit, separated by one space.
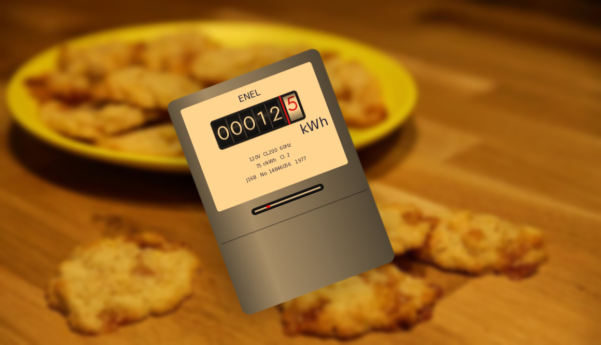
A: 12.5 kWh
